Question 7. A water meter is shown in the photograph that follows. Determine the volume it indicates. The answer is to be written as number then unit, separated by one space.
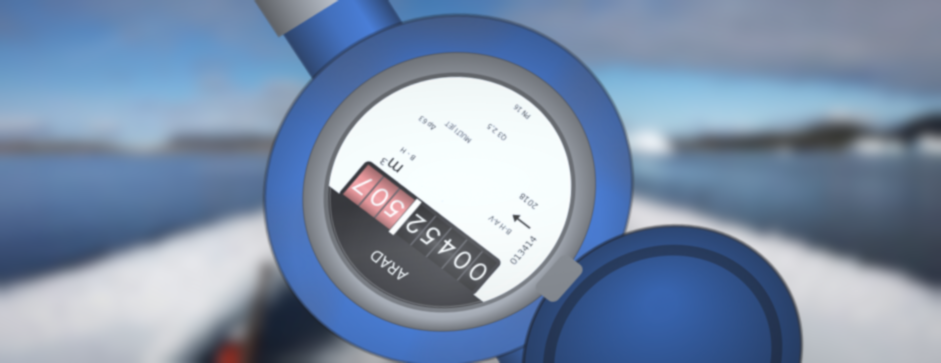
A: 452.507 m³
